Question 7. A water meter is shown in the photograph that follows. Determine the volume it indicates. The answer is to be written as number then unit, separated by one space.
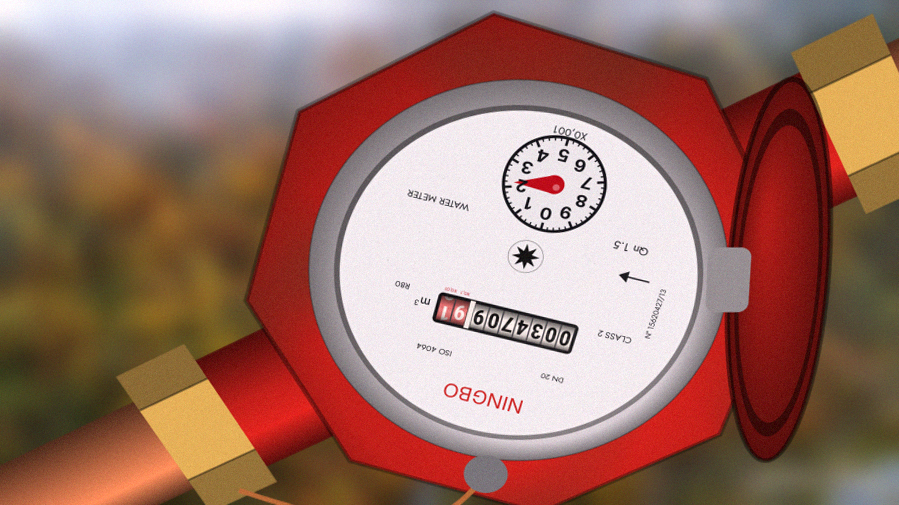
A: 34709.912 m³
